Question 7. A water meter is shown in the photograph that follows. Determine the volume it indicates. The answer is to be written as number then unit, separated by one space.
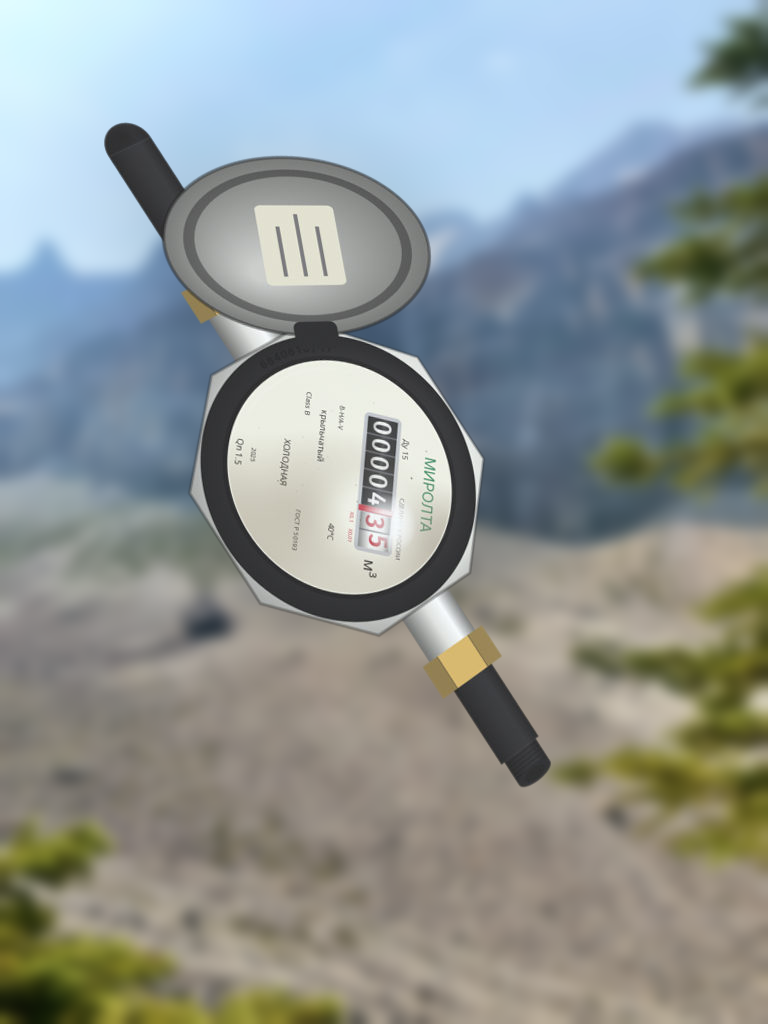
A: 4.35 m³
